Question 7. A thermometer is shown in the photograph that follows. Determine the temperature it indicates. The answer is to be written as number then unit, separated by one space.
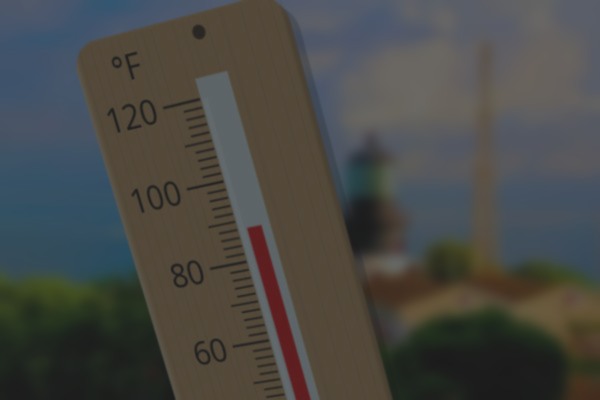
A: 88 °F
